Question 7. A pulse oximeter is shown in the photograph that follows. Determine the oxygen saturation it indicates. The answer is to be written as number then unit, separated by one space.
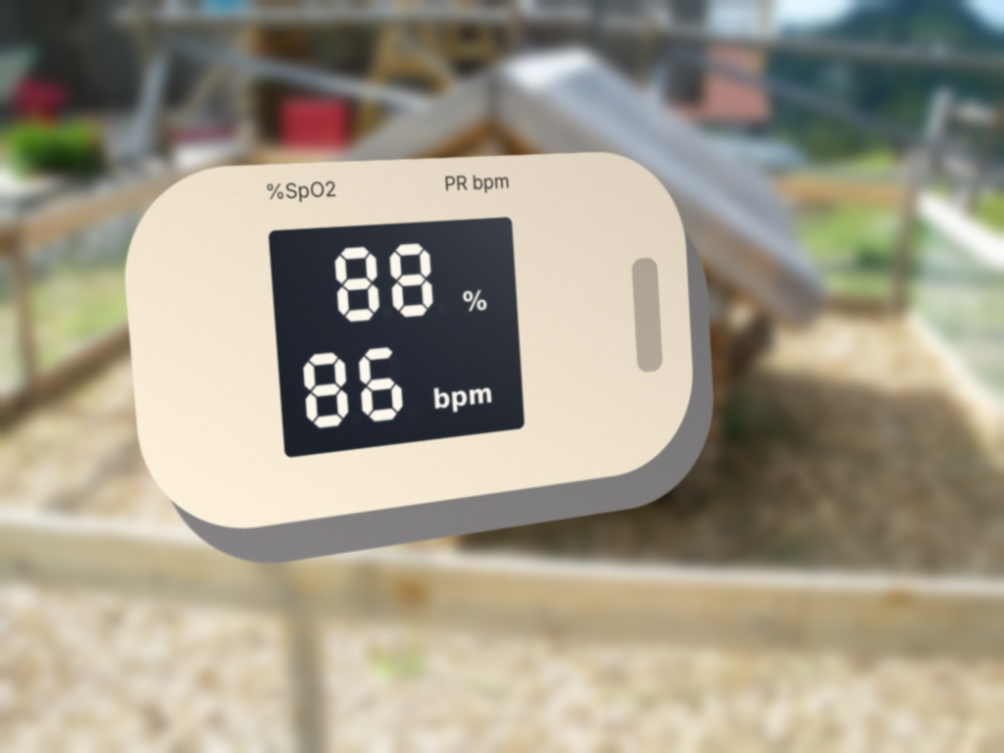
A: 88 %
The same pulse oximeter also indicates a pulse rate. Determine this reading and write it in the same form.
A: 86 bpm
